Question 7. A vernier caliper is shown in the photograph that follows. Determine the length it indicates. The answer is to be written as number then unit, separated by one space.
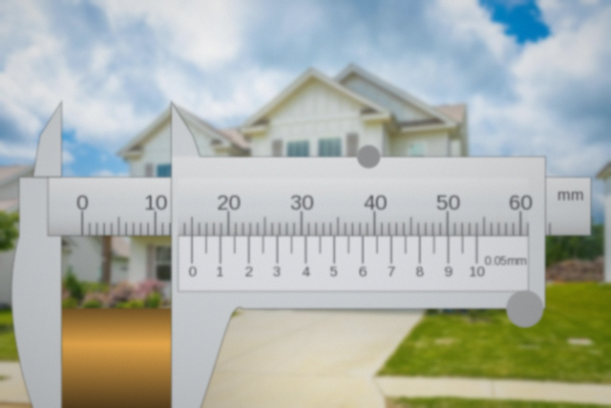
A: 15.0 mm
